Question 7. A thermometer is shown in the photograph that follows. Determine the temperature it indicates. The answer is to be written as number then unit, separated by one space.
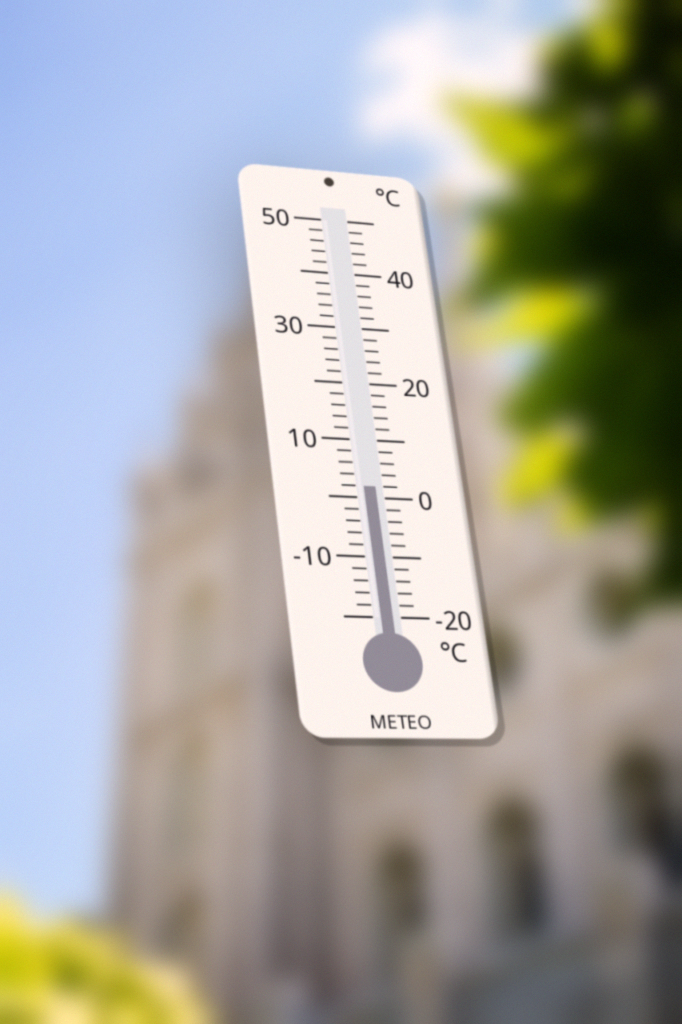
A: 2 °C
